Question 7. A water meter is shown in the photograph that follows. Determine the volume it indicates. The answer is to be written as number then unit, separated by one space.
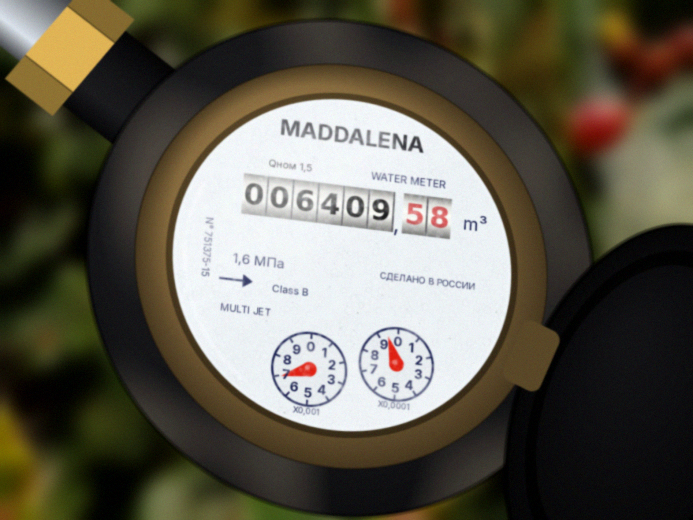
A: 6409.5869 m³
